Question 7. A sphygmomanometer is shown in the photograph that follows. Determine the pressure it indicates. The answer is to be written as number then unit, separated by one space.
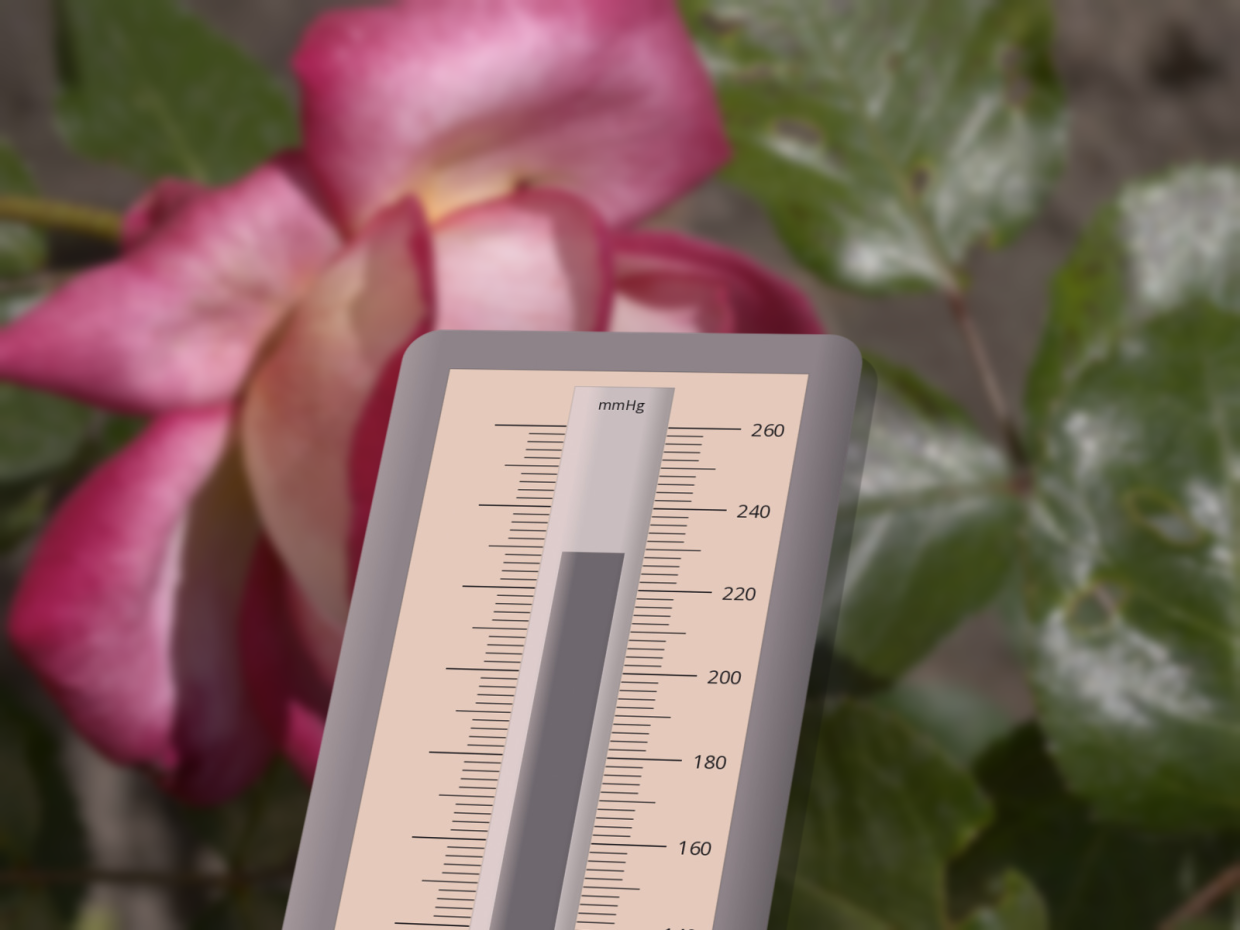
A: 229 mmHg
